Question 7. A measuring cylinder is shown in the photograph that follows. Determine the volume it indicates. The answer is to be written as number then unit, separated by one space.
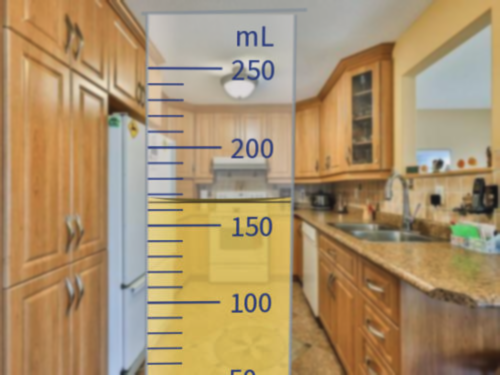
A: 165 mL
